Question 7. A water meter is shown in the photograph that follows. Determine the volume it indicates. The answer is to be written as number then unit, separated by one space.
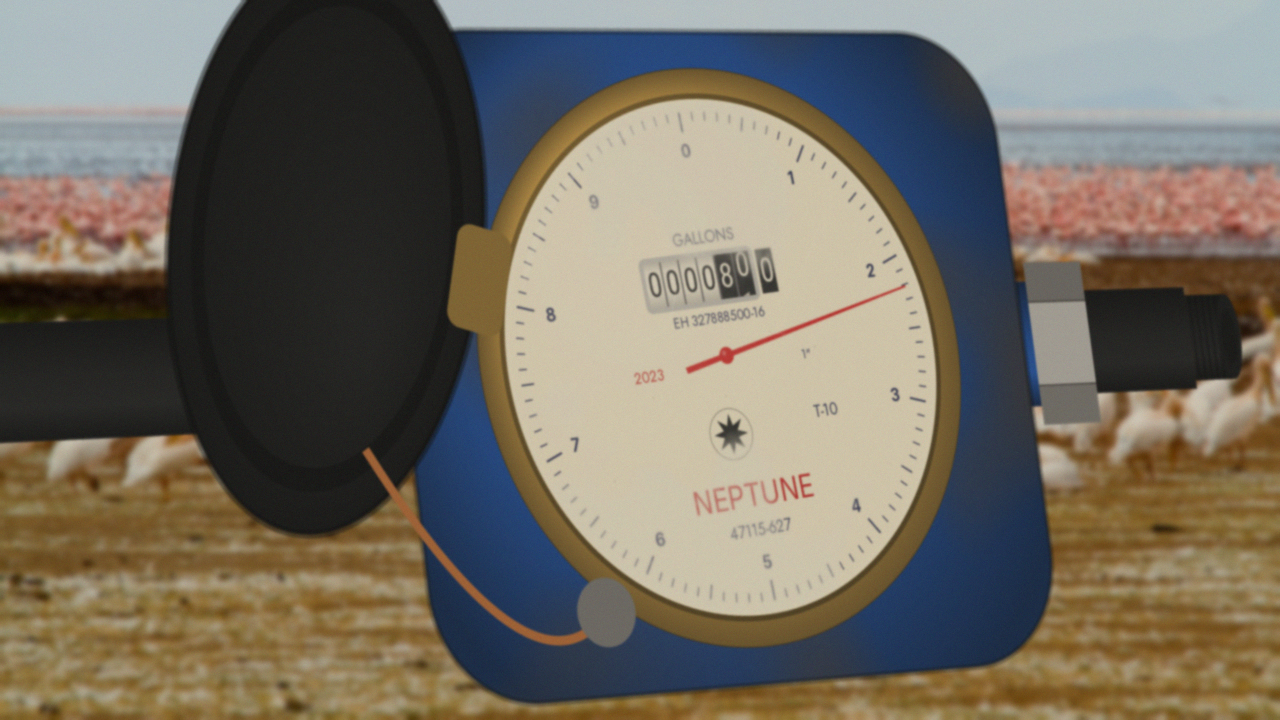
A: 802.2 gal
